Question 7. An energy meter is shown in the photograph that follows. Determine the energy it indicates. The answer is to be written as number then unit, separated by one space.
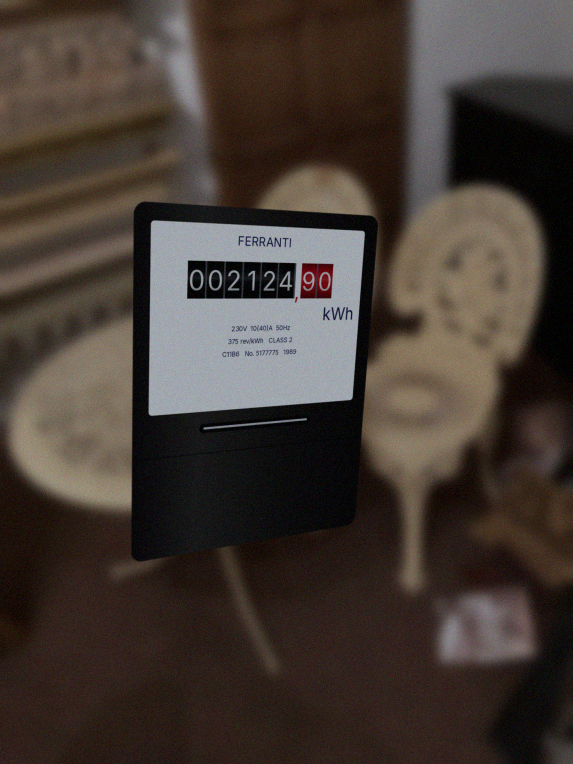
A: 2124.90 kWh
